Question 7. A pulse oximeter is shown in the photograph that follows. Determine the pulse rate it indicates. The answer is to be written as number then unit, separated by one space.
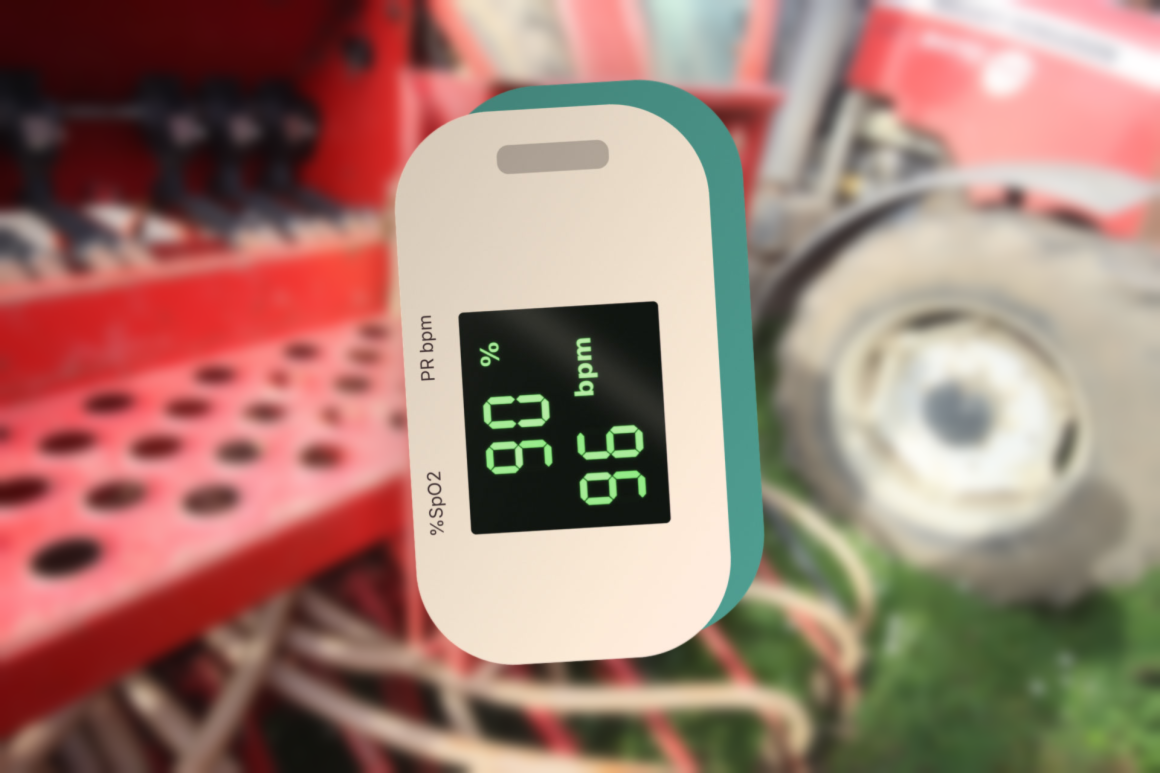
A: 96 bpm
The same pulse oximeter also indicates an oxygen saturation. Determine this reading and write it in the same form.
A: 90 %
